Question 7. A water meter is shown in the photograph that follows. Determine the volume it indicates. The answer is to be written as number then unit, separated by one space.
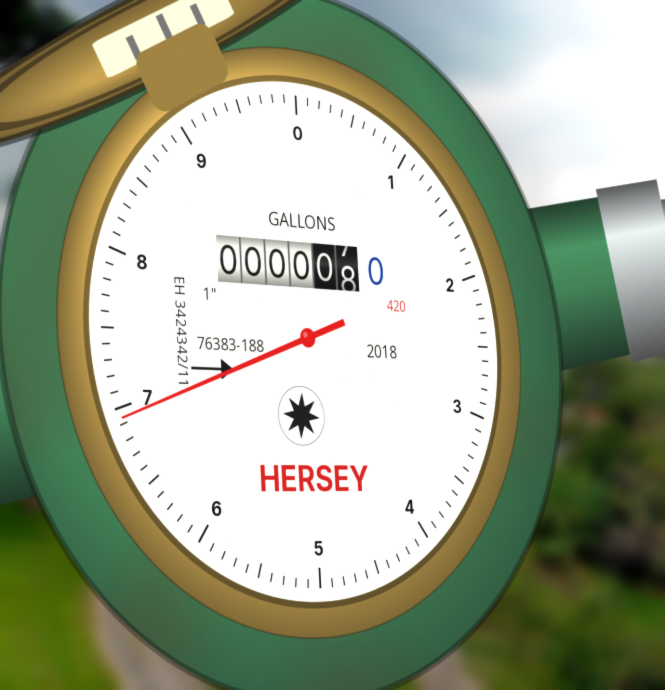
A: 76.9 gal
